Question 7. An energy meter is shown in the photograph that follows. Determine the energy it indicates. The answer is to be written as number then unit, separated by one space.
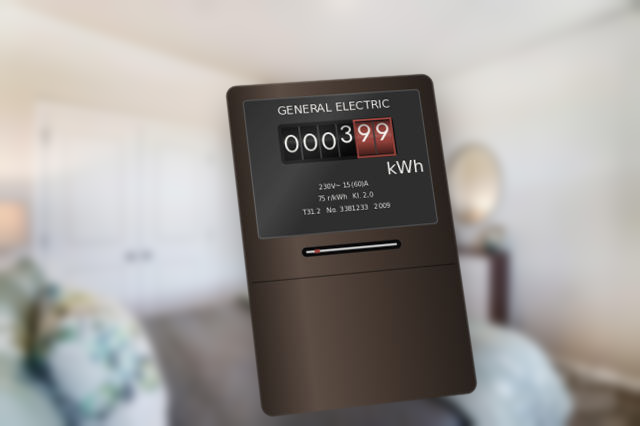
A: 3.99 kWh
